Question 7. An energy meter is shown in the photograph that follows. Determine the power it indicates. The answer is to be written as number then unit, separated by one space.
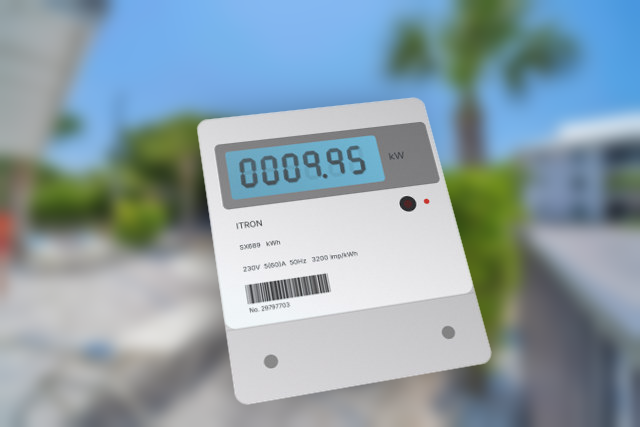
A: 9.95 kW
